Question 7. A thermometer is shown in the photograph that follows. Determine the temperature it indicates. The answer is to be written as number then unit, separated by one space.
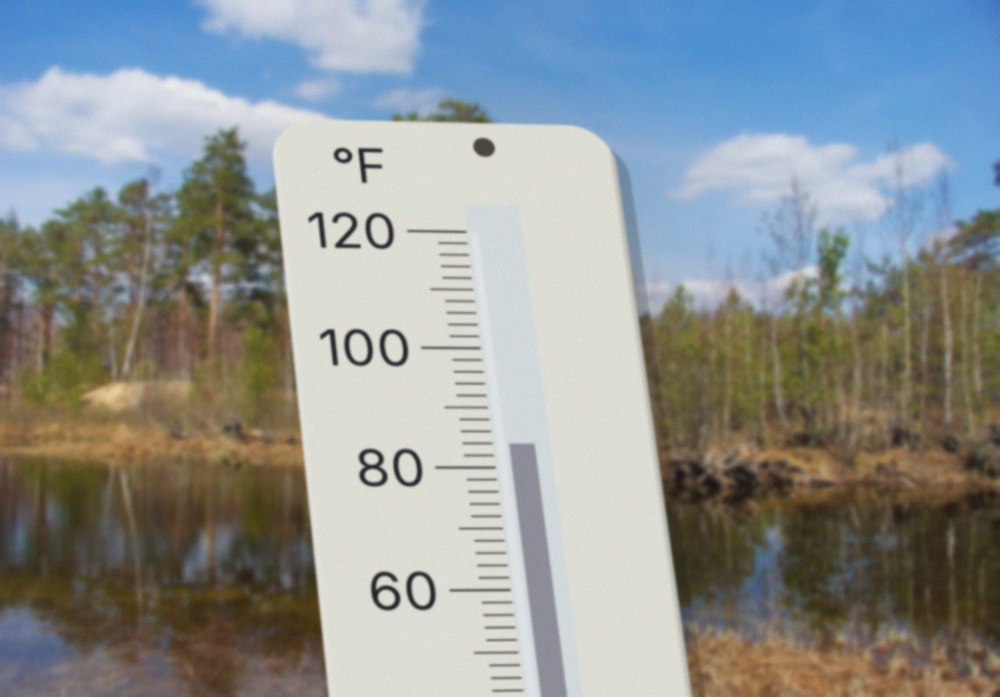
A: 84 °F
